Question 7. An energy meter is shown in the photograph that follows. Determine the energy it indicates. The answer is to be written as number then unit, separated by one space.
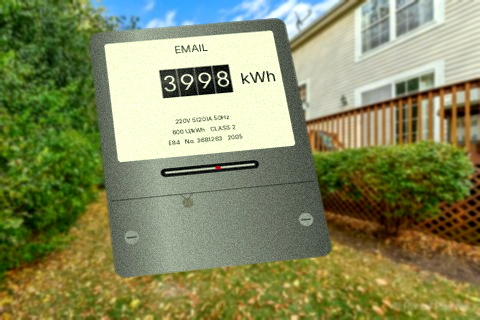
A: 3998 kWh
